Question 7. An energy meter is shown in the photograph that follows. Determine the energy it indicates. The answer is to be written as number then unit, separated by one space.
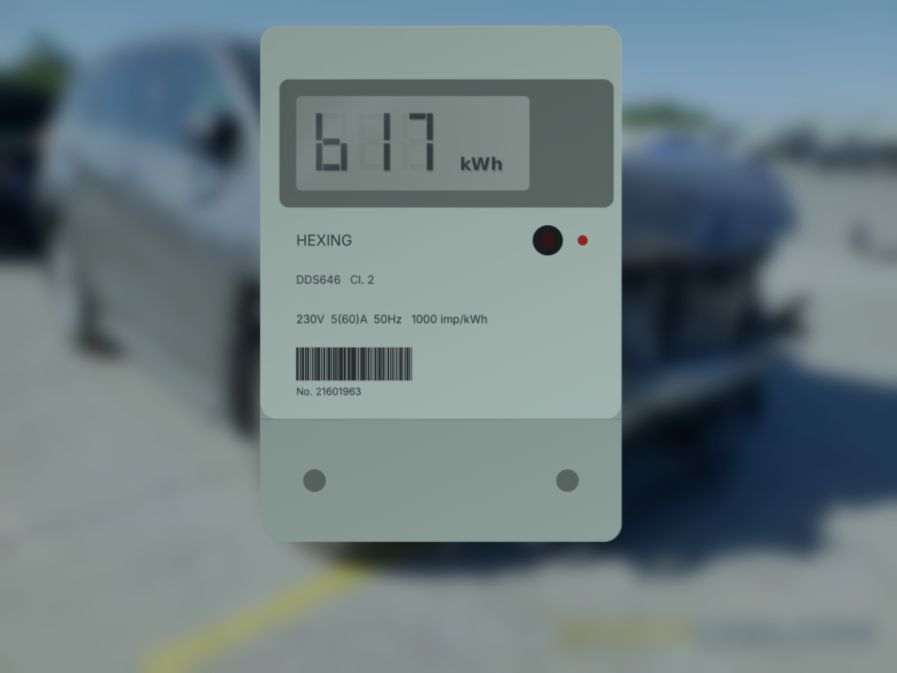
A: 617 kWh
